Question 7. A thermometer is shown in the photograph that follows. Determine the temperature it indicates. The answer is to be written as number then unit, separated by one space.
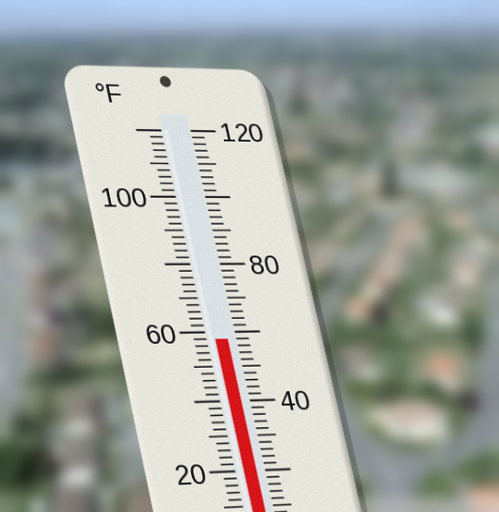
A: 58 °F
